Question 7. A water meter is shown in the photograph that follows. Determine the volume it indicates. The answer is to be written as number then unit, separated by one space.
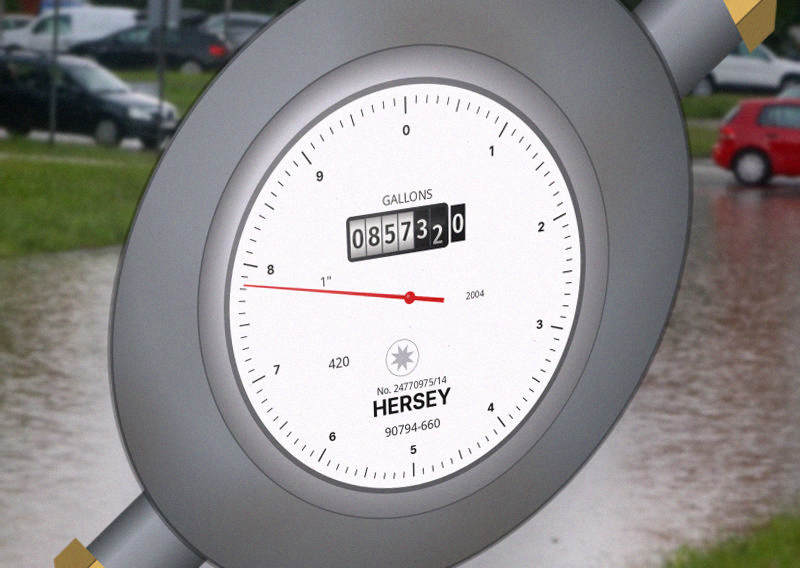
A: 857317.8 gal
